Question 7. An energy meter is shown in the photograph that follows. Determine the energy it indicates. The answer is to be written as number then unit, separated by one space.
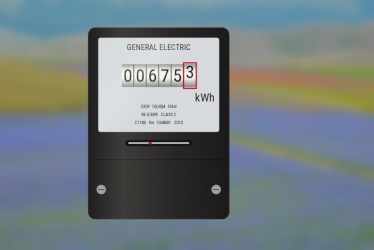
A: 675.3 kWh
